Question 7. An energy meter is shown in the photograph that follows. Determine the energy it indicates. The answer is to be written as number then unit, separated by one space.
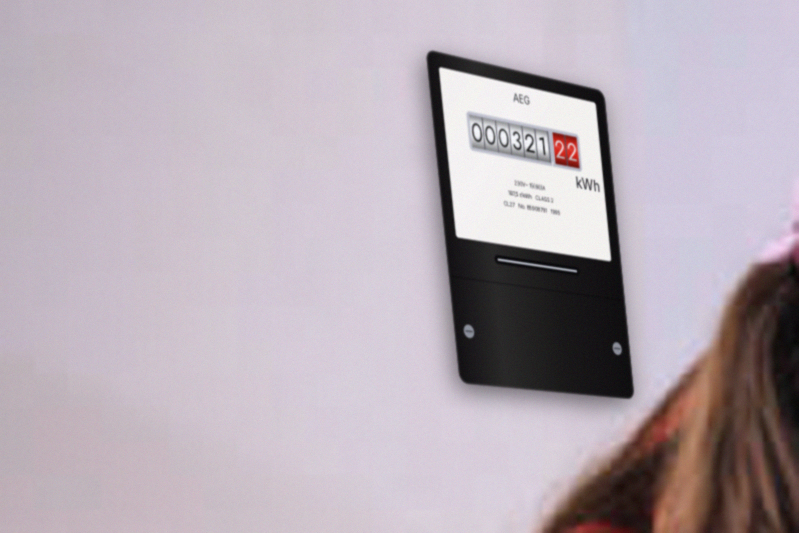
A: 321.22 kWh
